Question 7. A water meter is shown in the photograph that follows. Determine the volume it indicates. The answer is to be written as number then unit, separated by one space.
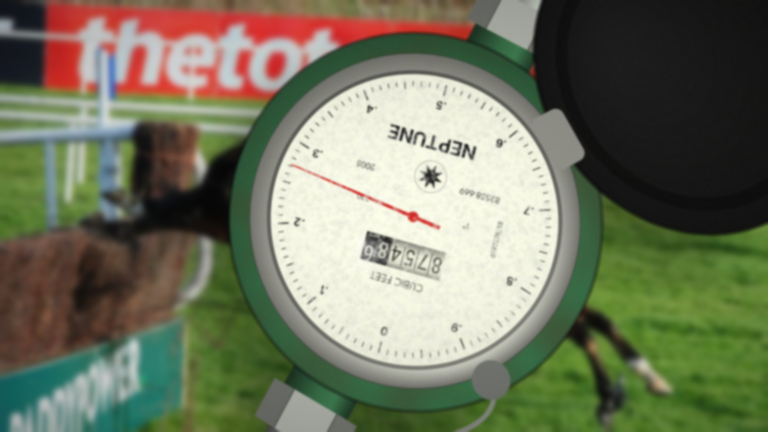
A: 875486.27 ft³
